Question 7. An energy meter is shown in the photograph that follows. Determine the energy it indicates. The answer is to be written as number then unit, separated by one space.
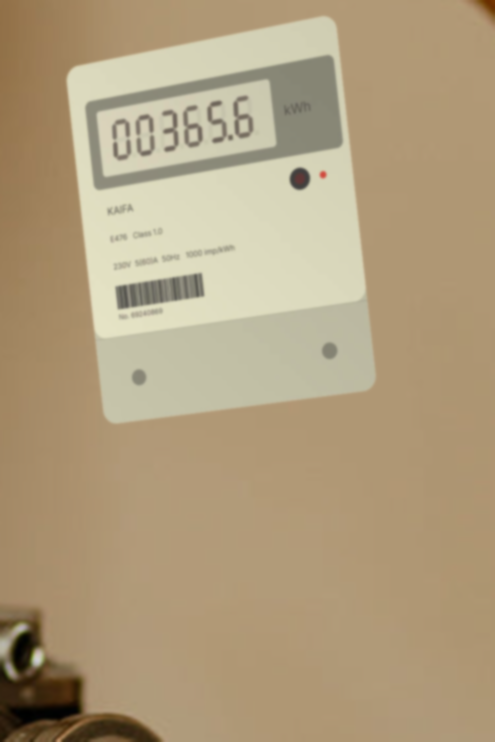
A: 365.6 kWh
